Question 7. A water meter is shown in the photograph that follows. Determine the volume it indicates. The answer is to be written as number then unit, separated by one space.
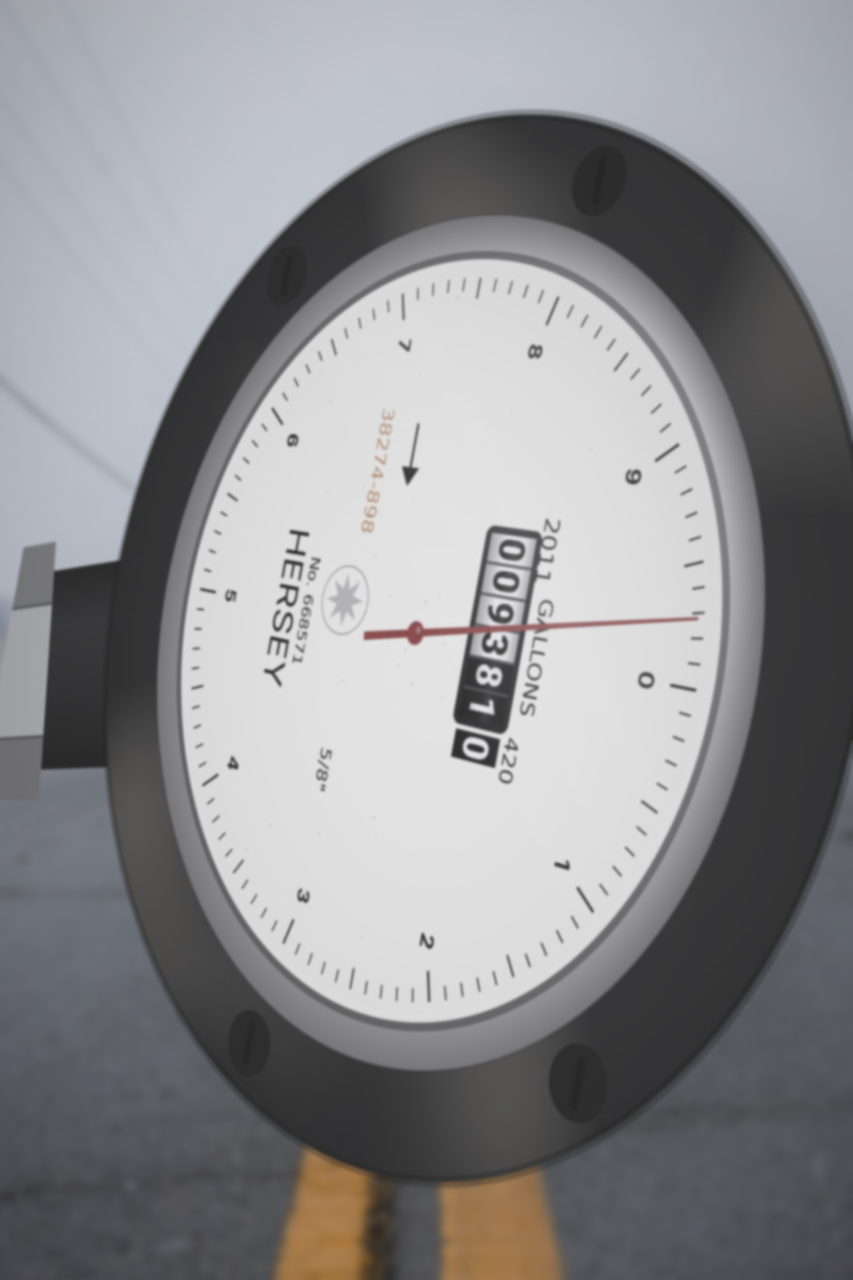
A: 93809.7 gal
